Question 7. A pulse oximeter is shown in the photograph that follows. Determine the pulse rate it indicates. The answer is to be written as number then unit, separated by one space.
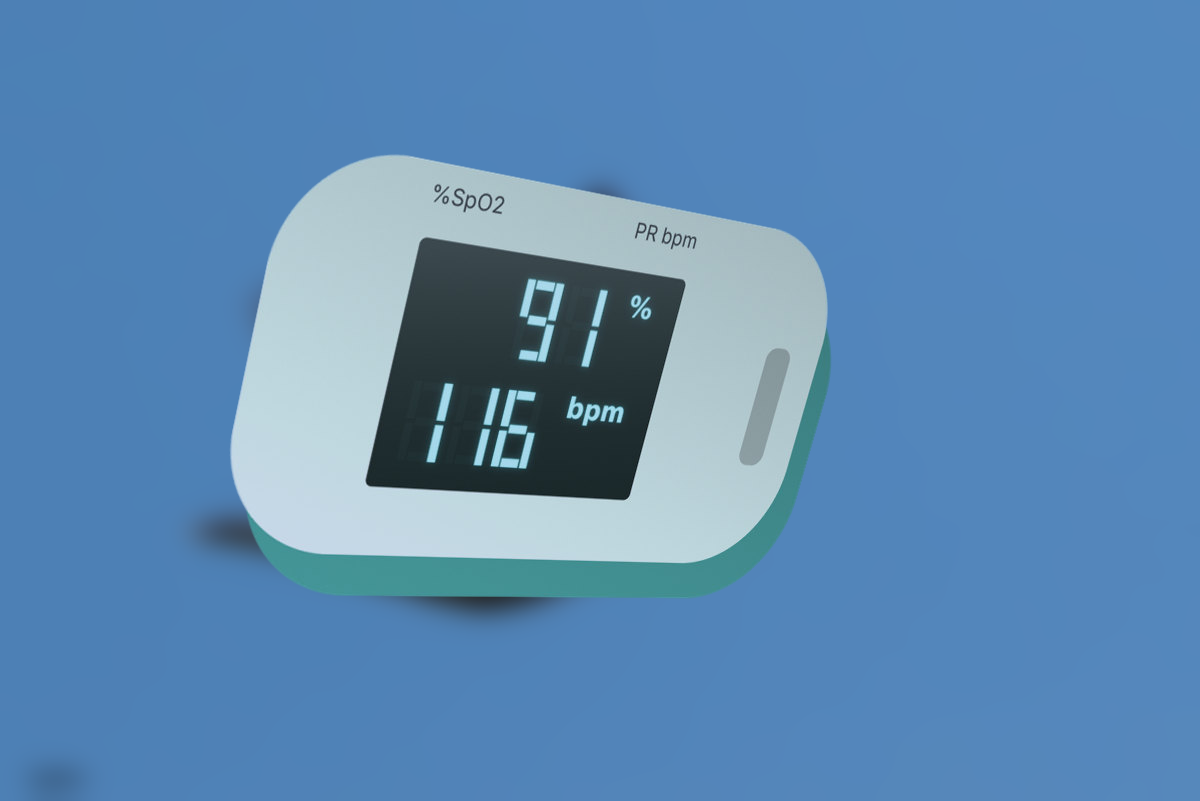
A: 116 bpm
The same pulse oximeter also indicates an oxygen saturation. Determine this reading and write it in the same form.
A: 91 %
